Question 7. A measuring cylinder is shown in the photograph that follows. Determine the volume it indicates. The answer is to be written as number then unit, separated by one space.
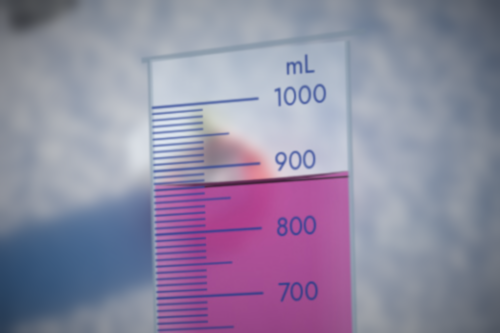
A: 870 mL
